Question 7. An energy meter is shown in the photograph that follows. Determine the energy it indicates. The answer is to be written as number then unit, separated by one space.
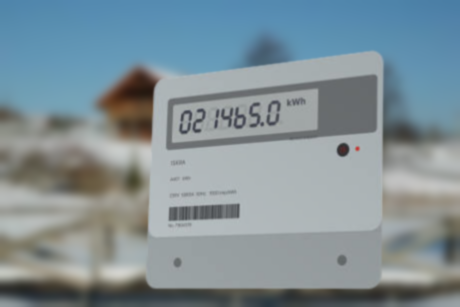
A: 21465.0 kWh
